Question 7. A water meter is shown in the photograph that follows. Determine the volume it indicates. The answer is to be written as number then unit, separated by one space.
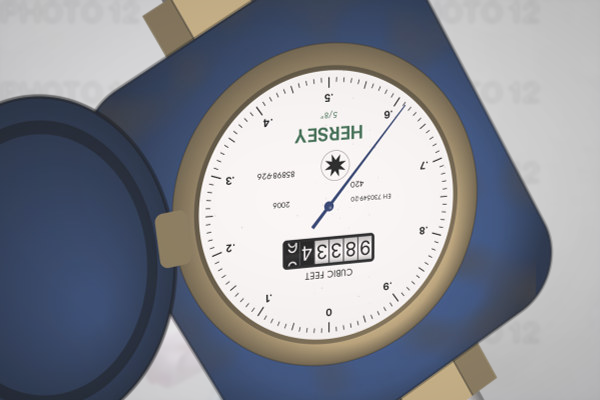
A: 983345.61 ft³
